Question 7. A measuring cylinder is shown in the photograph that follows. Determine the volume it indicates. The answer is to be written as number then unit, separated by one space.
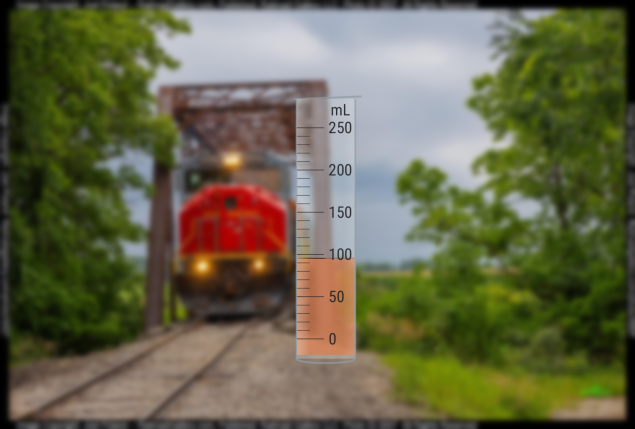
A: 95 mL
